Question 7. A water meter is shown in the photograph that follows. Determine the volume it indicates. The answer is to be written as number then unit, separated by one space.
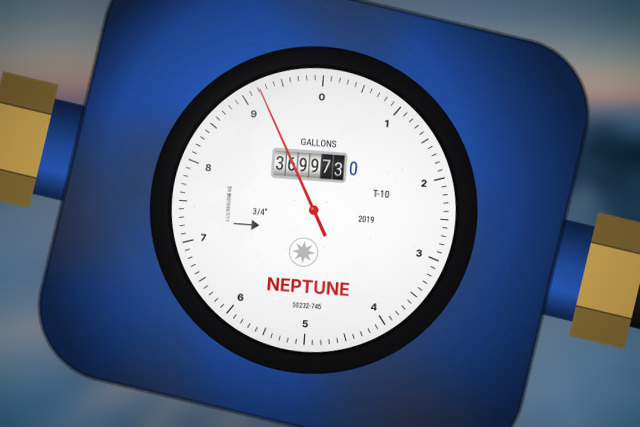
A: 3699729.2 gal
